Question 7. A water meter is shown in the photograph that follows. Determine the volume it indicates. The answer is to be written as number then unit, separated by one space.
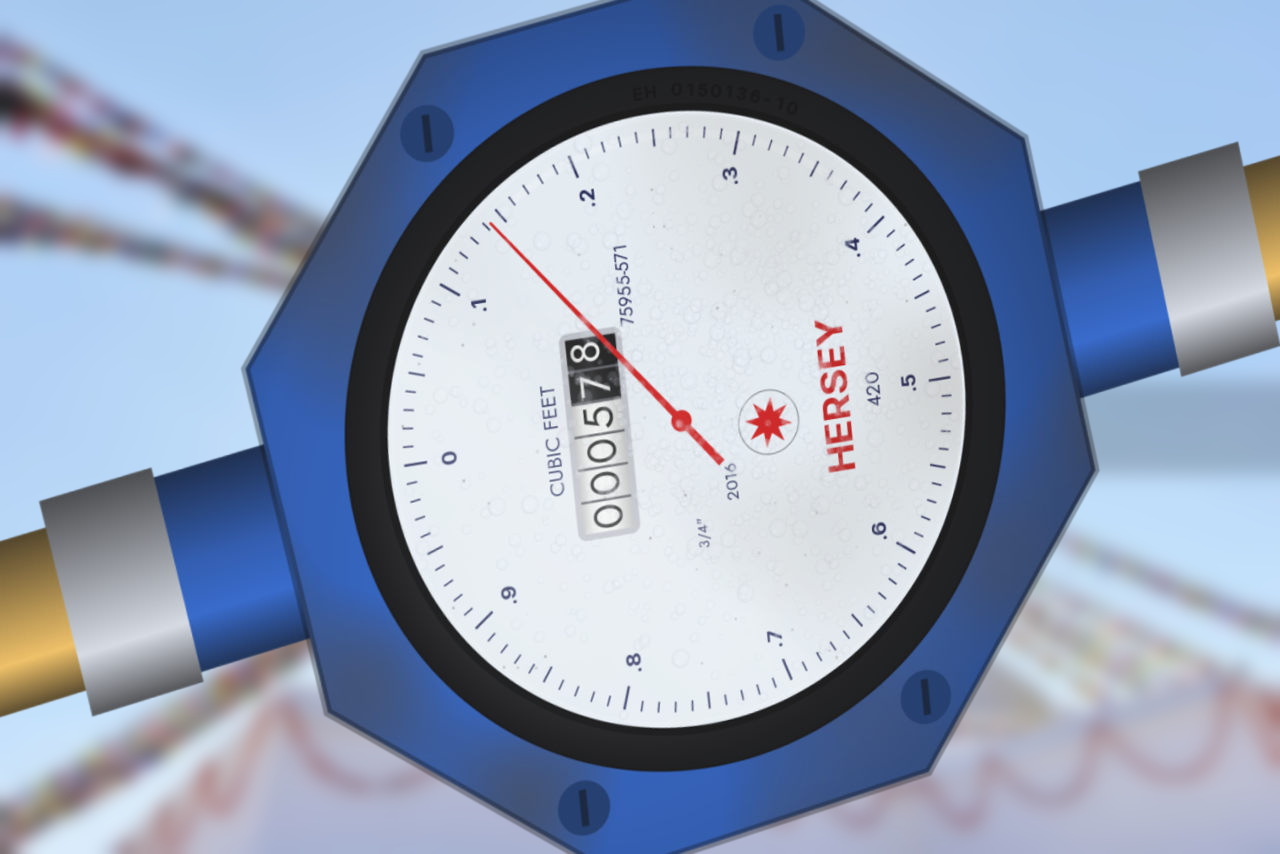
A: 578.14 ft³
